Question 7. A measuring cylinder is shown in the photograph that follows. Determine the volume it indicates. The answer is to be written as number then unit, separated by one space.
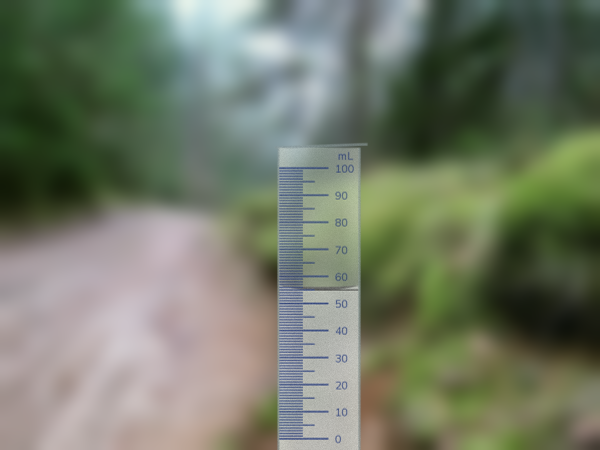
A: 55 mL
